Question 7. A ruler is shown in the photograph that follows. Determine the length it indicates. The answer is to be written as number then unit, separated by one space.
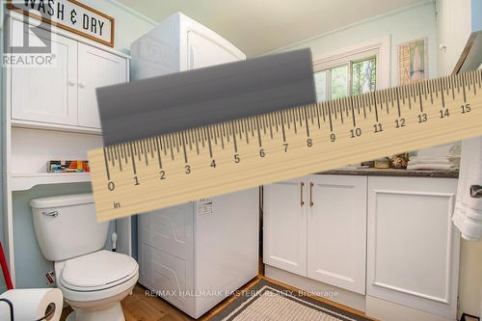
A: 8.5 in
